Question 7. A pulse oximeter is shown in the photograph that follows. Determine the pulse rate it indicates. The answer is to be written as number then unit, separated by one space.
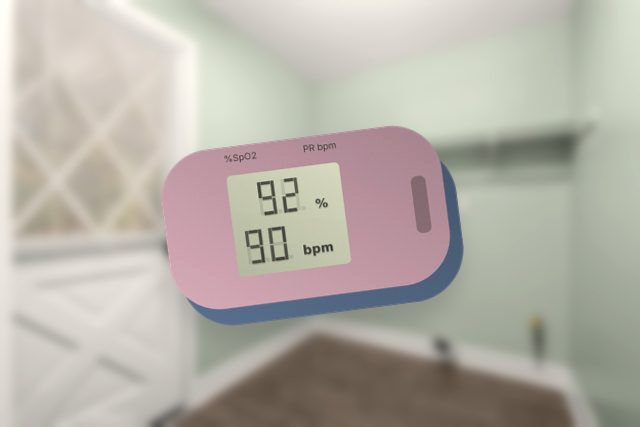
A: 90 bpm
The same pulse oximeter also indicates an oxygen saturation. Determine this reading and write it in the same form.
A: 92 %
